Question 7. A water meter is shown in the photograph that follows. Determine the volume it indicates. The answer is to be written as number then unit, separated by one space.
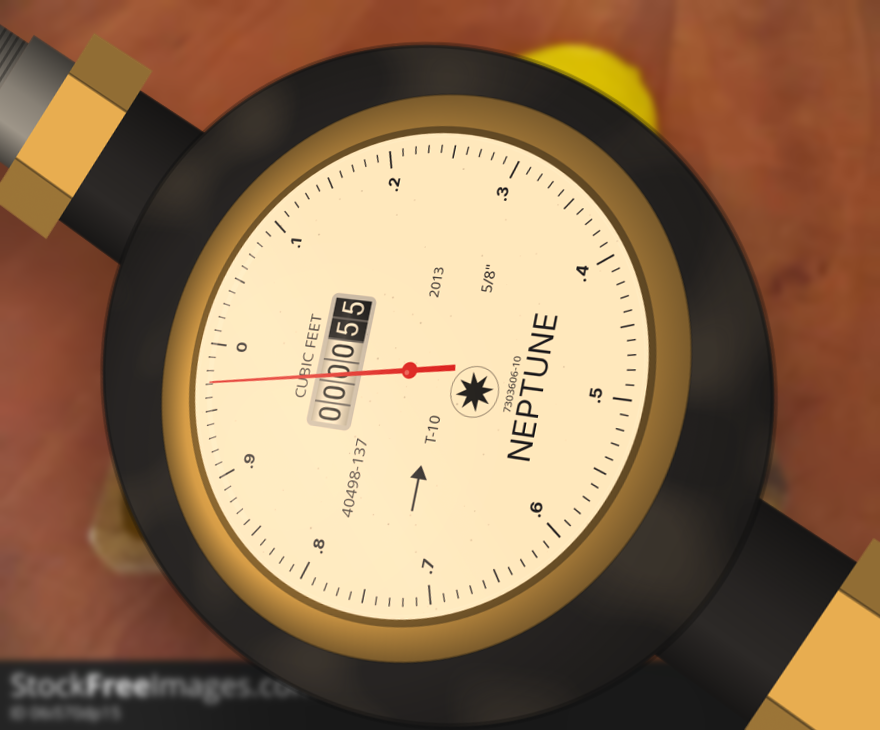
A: 54.97 ft³
